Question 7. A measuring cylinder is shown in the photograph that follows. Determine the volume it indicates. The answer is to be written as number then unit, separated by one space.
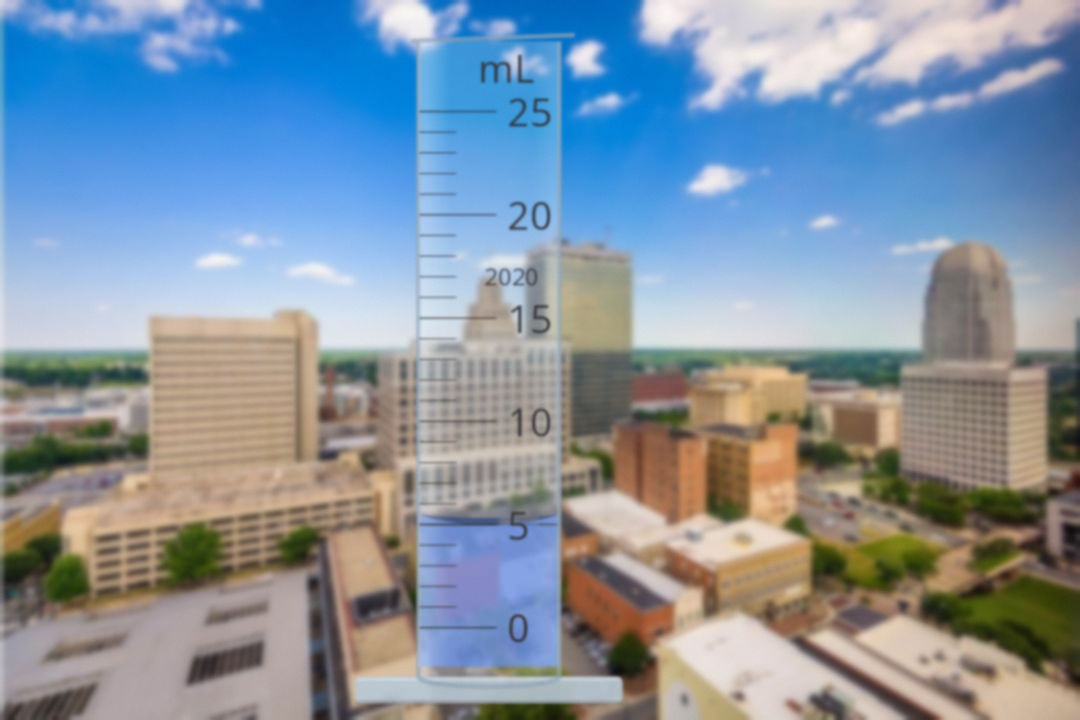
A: 5 mL
